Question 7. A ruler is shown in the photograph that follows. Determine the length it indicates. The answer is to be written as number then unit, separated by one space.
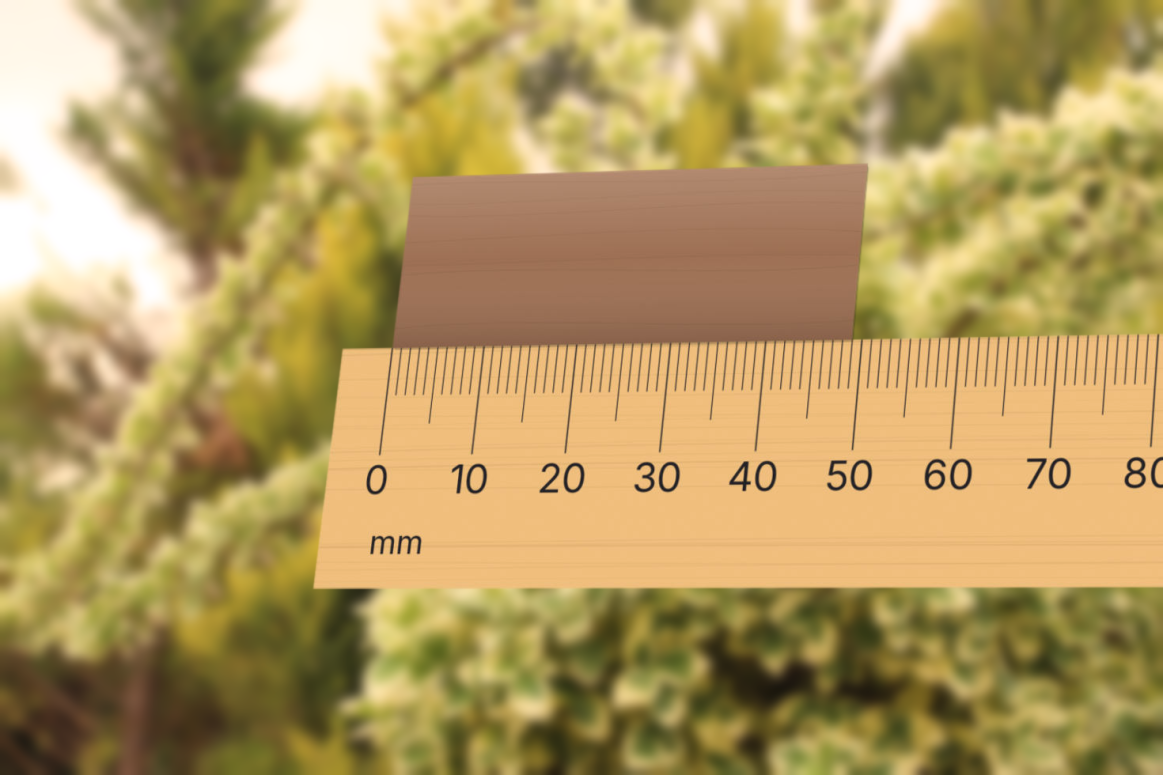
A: 49 mm
